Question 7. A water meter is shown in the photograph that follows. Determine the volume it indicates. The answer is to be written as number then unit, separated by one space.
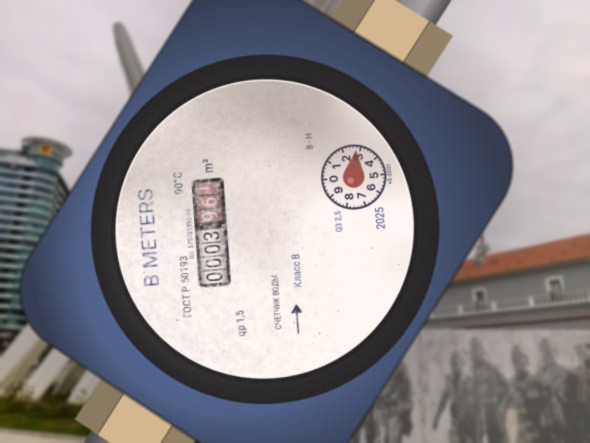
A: 3.9612 m³
